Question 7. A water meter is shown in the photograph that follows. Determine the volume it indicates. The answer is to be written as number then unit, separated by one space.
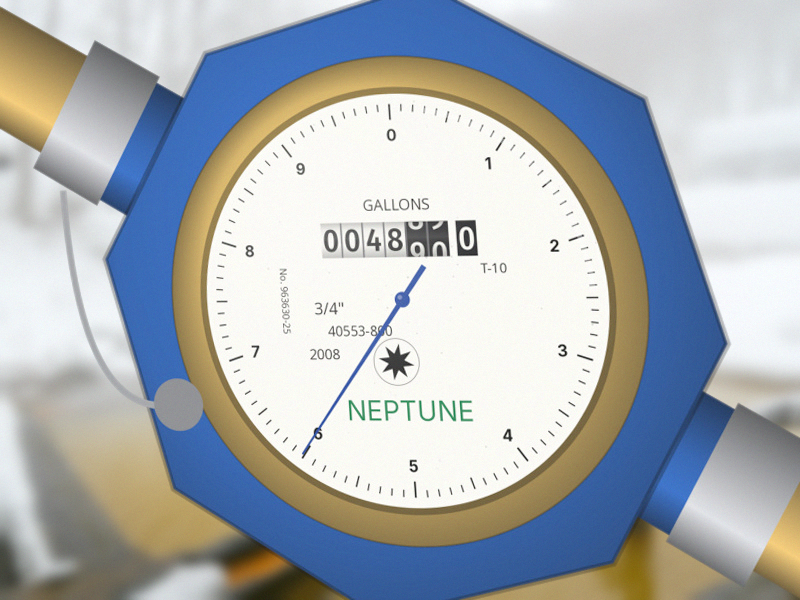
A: 48896.0 gal
